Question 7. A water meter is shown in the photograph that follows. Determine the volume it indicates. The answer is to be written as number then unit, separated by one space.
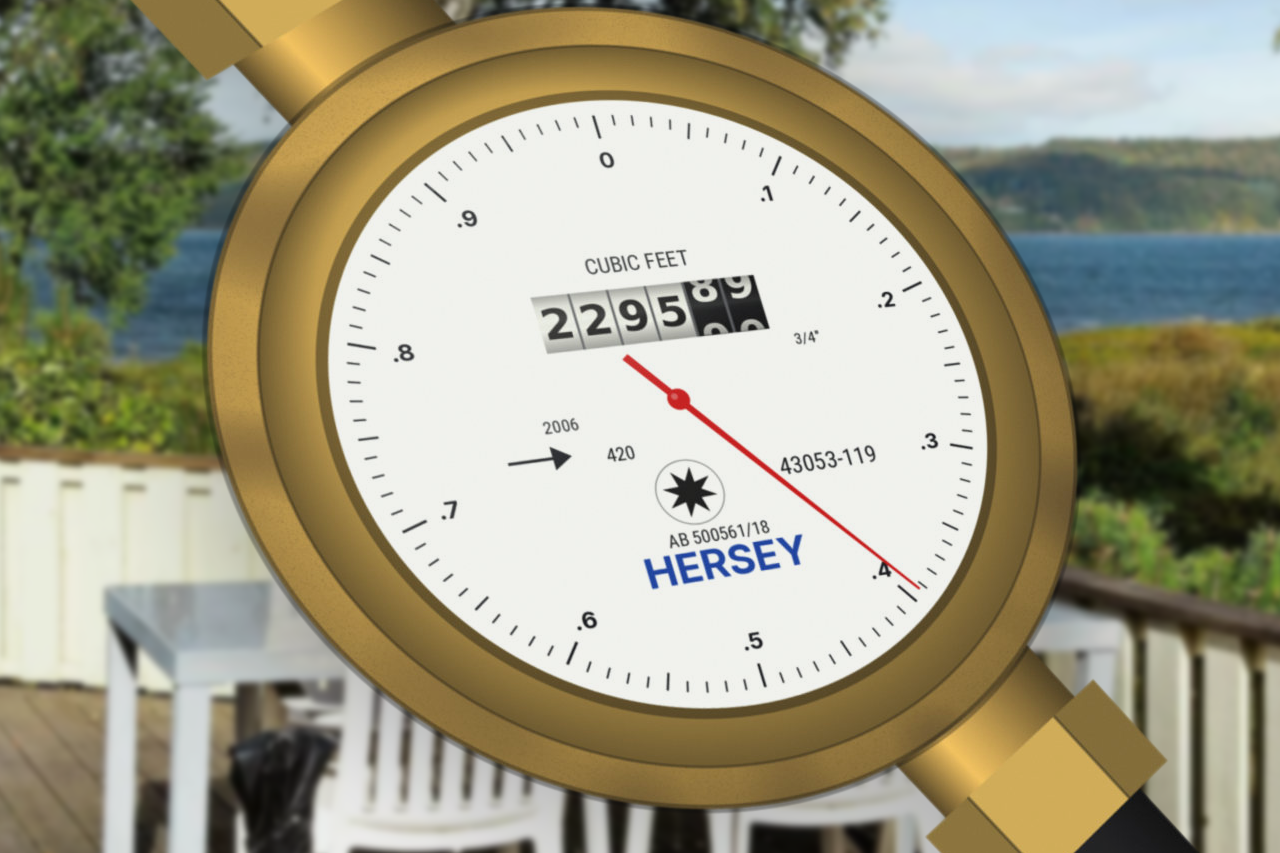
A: 229589.39 ft³
